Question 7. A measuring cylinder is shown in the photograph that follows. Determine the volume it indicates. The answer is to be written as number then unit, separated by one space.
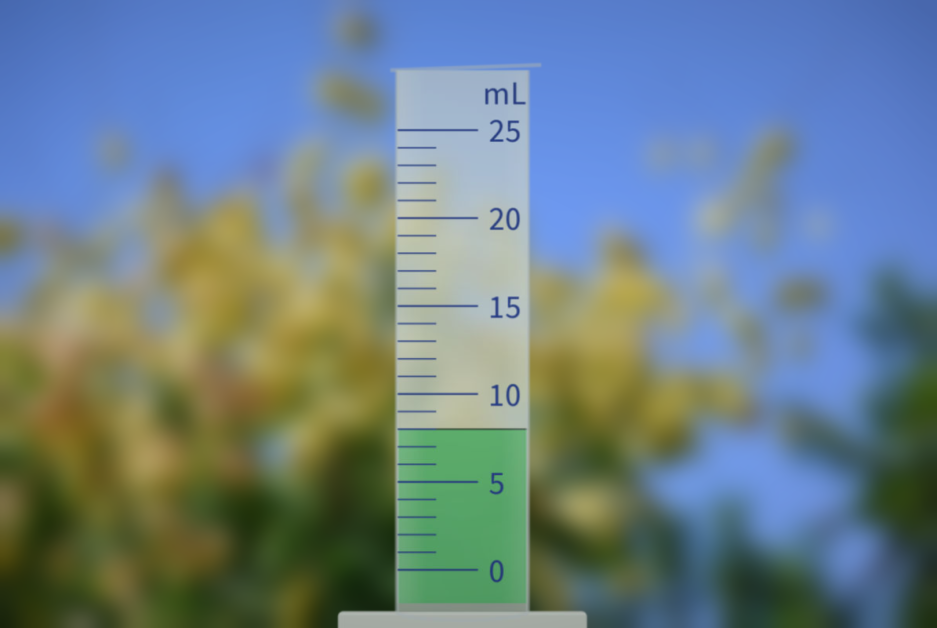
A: 8 mL
